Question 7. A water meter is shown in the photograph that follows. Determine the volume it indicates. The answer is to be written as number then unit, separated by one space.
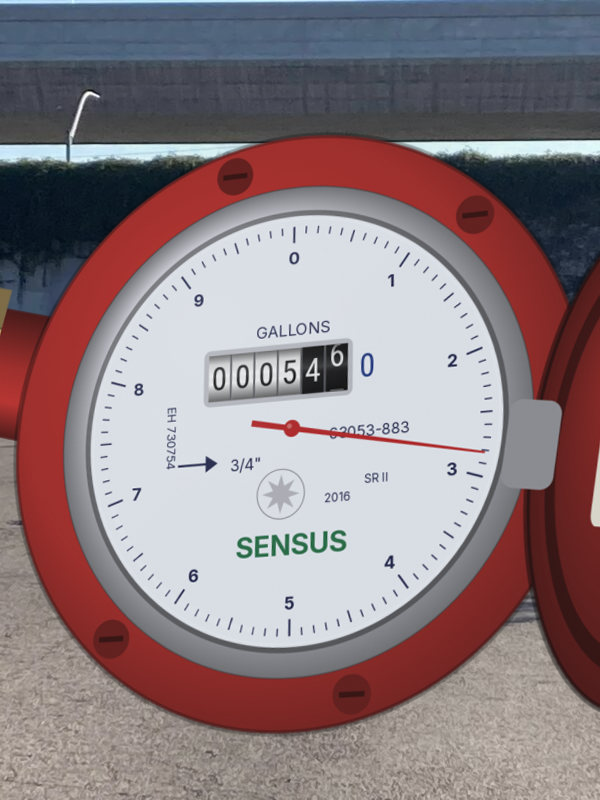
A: 5462.8 gal
